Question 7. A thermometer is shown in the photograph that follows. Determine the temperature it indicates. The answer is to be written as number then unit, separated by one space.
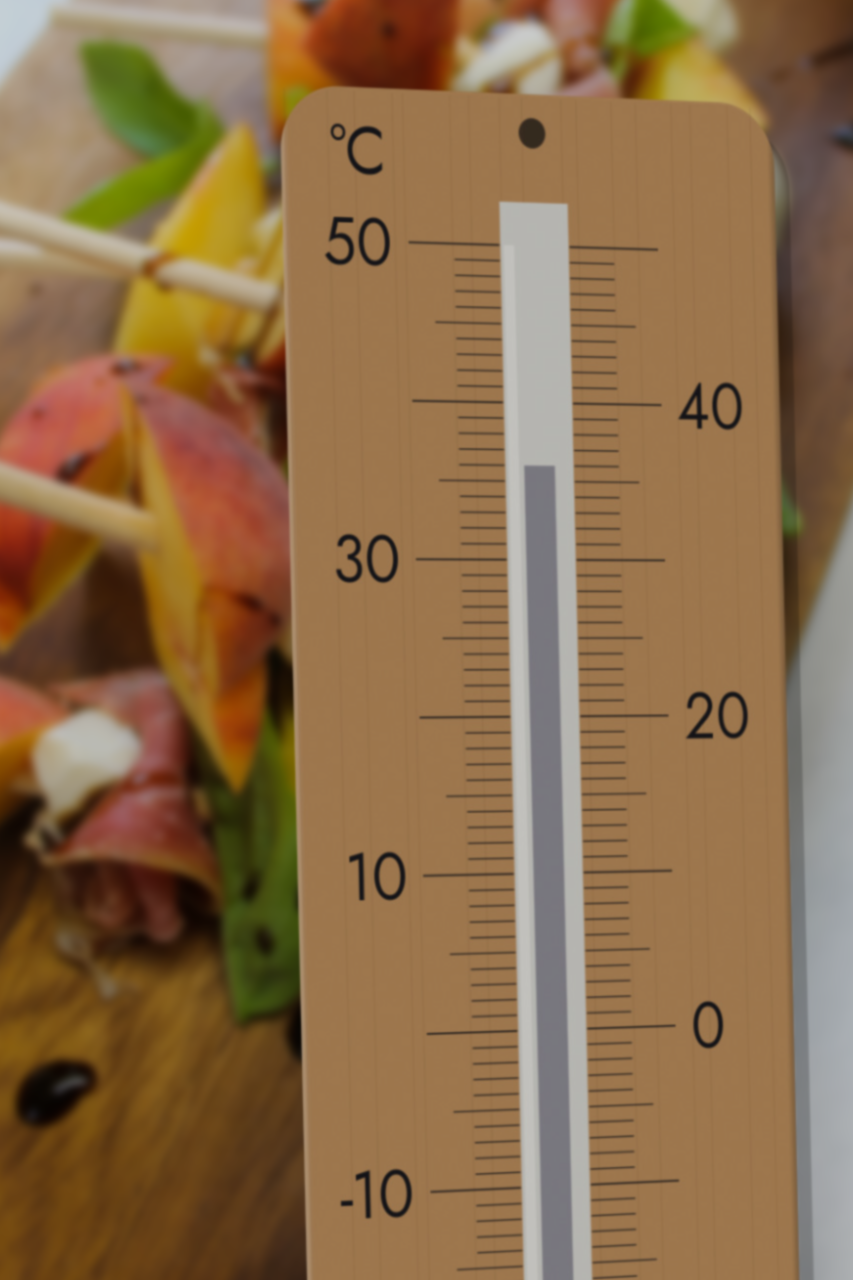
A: 36 °C
